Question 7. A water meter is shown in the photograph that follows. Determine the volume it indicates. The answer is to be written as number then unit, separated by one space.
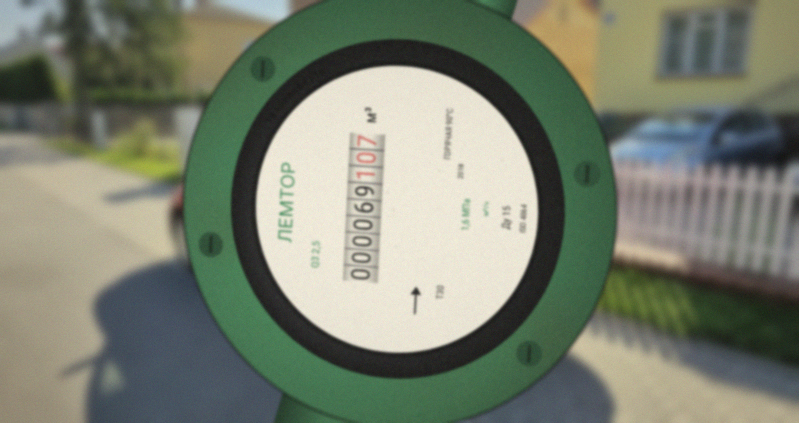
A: 69.107 m³
